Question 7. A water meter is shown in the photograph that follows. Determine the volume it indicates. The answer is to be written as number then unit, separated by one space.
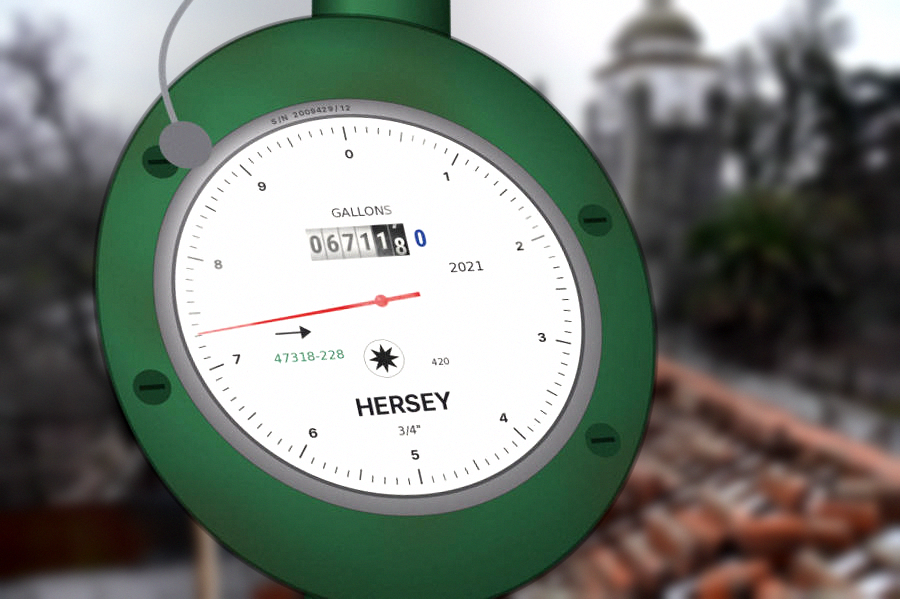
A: 671177.3 gal
